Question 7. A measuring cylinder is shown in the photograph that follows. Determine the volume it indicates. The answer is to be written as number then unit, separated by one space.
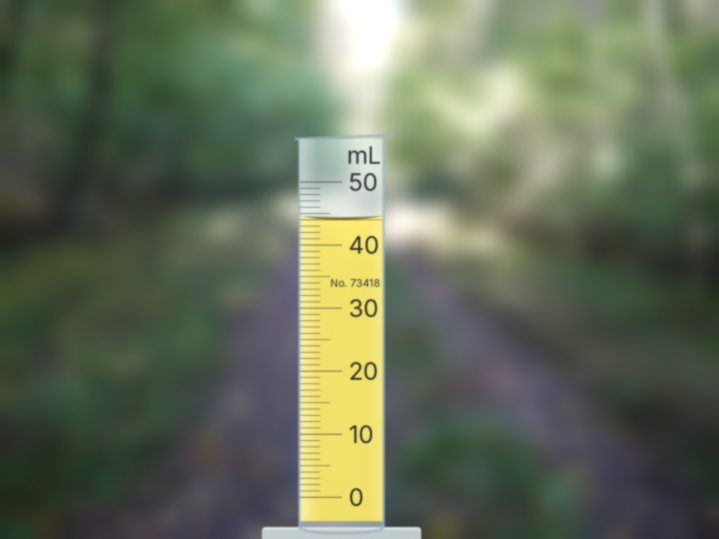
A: 44 mL
